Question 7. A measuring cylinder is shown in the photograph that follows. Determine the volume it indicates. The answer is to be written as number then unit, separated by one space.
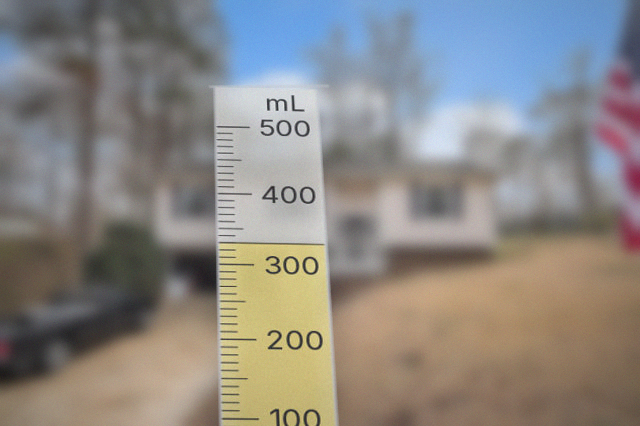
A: 330 mL
